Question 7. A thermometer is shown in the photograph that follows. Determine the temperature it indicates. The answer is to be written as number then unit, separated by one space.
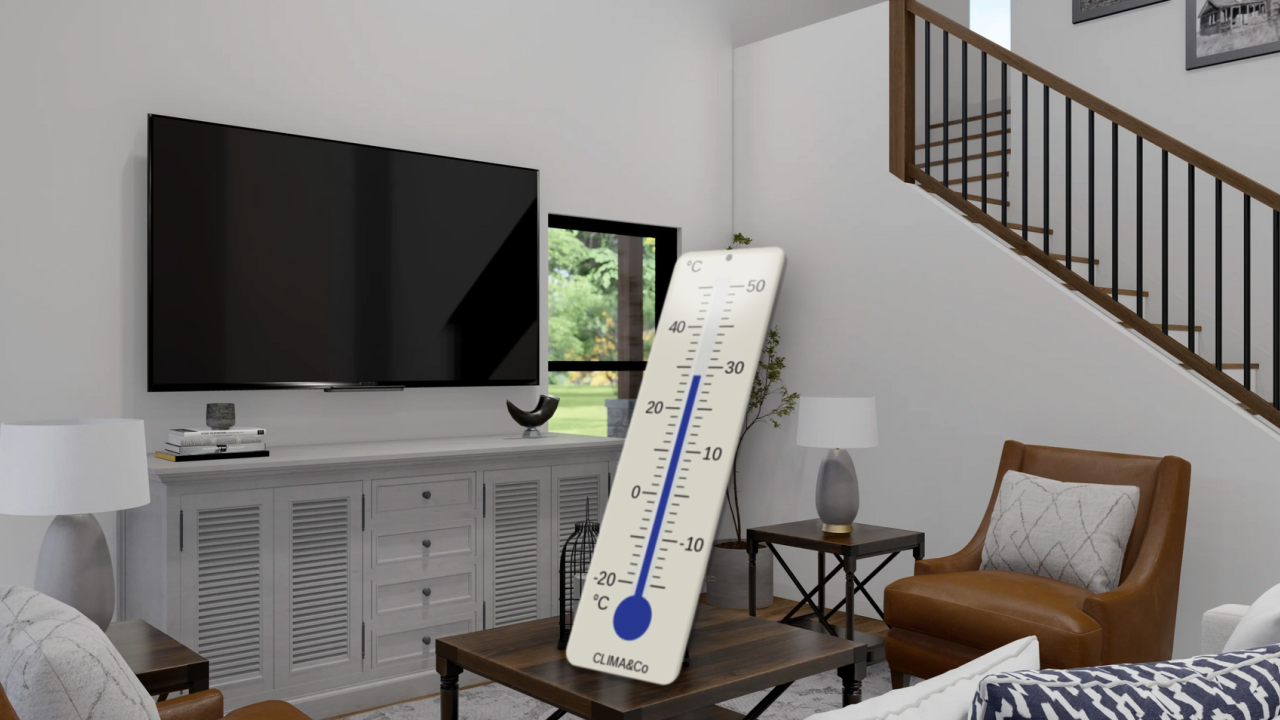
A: 28 °C
